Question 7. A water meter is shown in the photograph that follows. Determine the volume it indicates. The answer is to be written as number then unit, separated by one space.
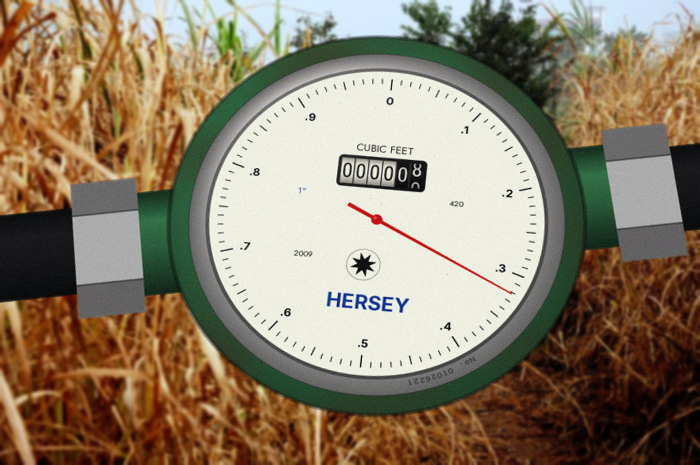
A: 8.32 ft³
